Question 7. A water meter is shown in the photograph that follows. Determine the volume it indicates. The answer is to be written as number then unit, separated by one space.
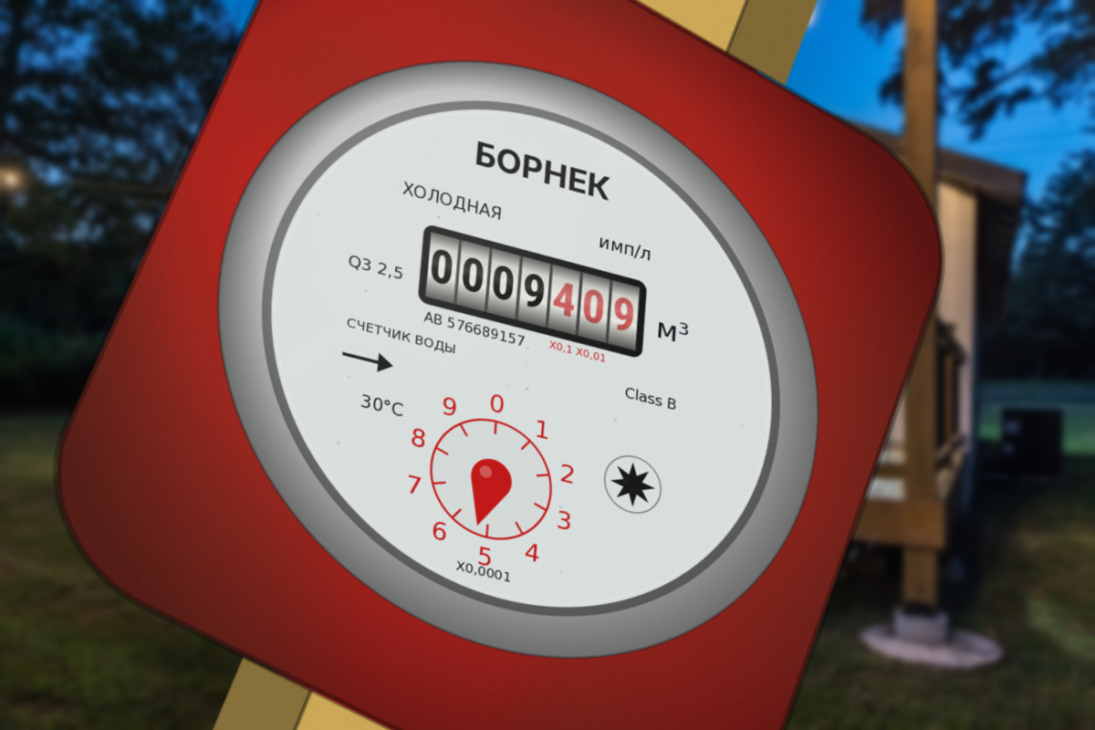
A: 9.4095 m³
